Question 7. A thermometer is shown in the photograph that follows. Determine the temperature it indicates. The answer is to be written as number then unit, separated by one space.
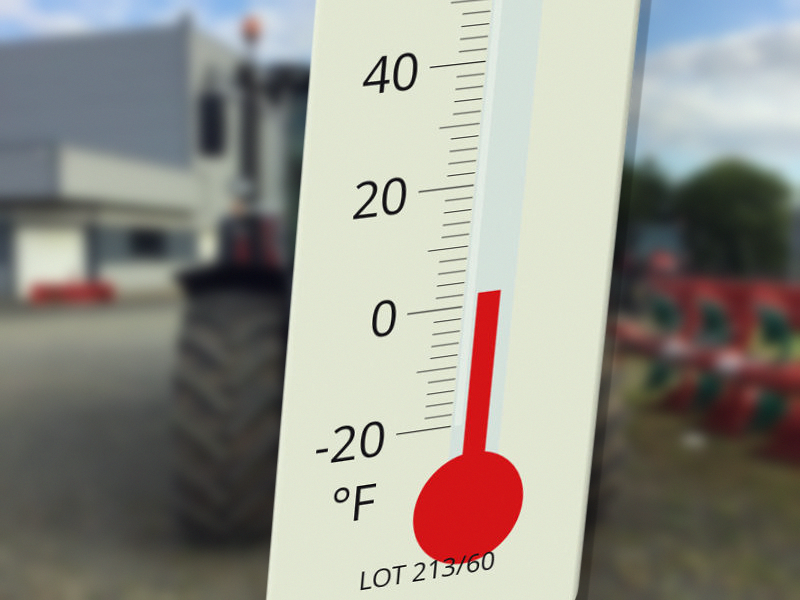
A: 2 °F
